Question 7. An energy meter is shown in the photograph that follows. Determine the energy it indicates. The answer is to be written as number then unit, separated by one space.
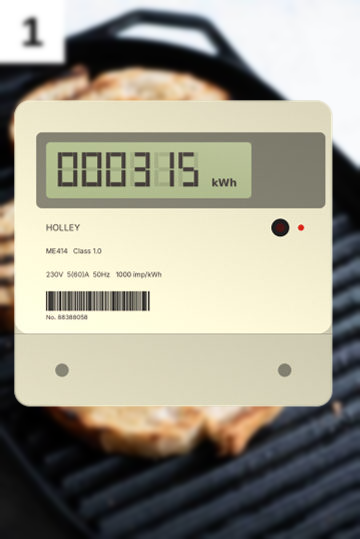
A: 315 kWh
